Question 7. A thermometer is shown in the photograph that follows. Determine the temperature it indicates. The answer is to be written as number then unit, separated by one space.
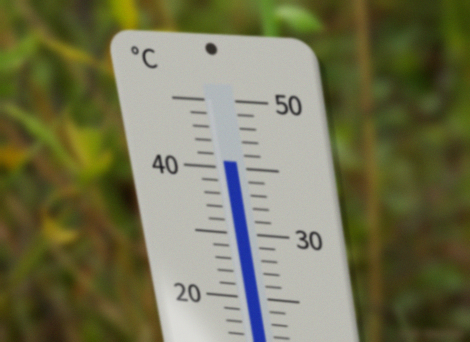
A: 41 °C
